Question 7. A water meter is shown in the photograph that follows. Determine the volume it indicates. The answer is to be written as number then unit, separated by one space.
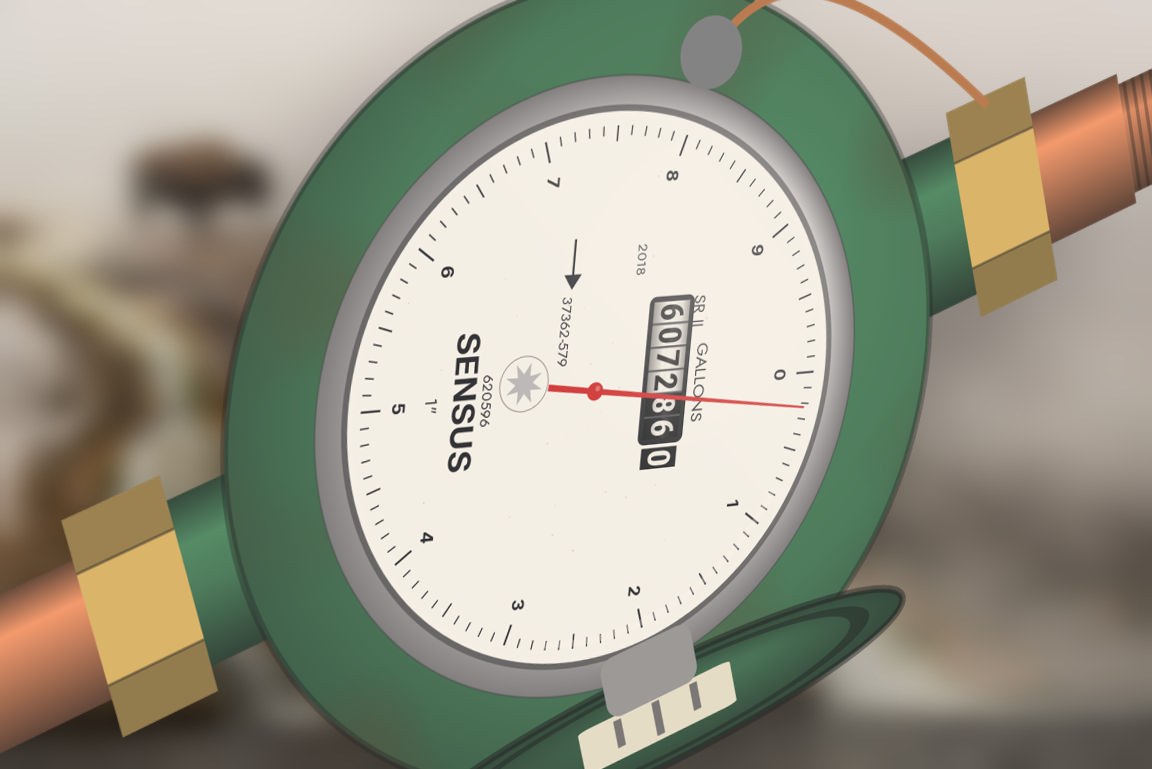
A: 6072860.2 gal
